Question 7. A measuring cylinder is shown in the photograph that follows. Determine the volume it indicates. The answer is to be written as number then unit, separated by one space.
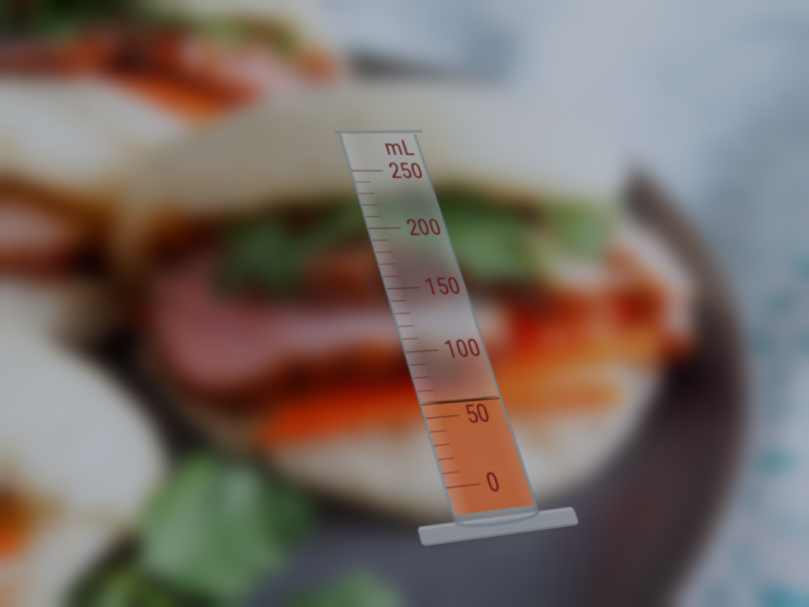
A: 60 mL
